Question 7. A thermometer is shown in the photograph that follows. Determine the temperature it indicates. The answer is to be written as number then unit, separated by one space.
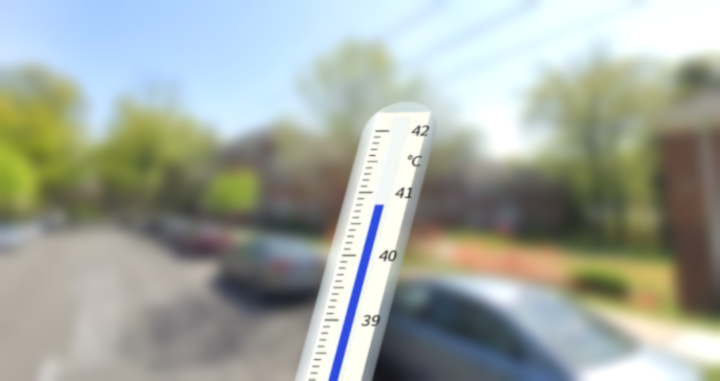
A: 40.8 °C
